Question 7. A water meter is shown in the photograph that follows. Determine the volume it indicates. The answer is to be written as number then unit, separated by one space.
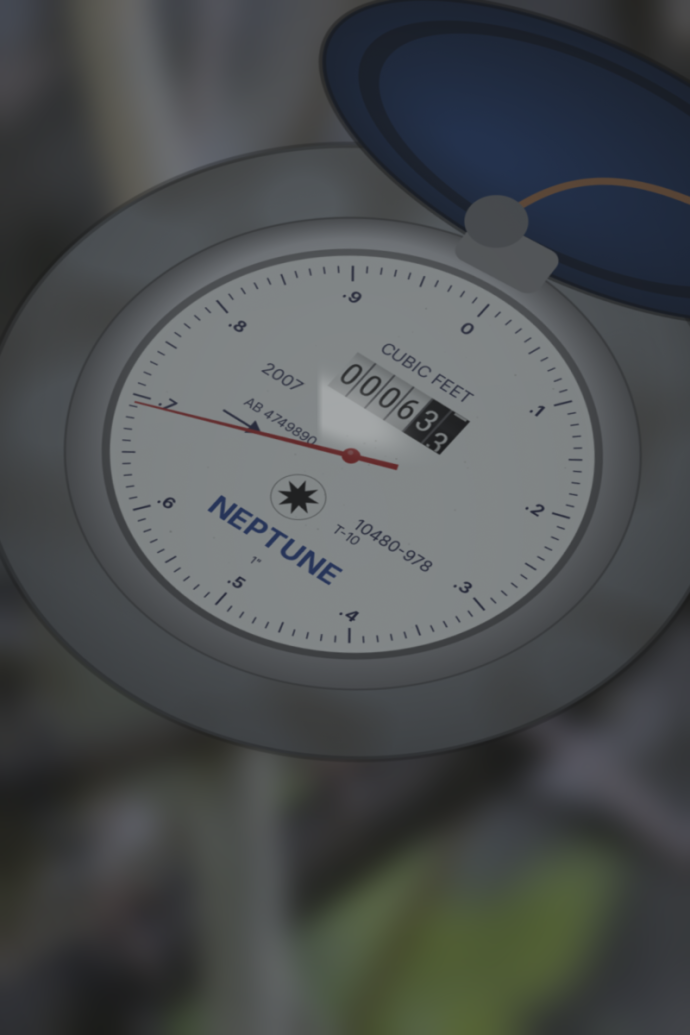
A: 632.69 ft³
